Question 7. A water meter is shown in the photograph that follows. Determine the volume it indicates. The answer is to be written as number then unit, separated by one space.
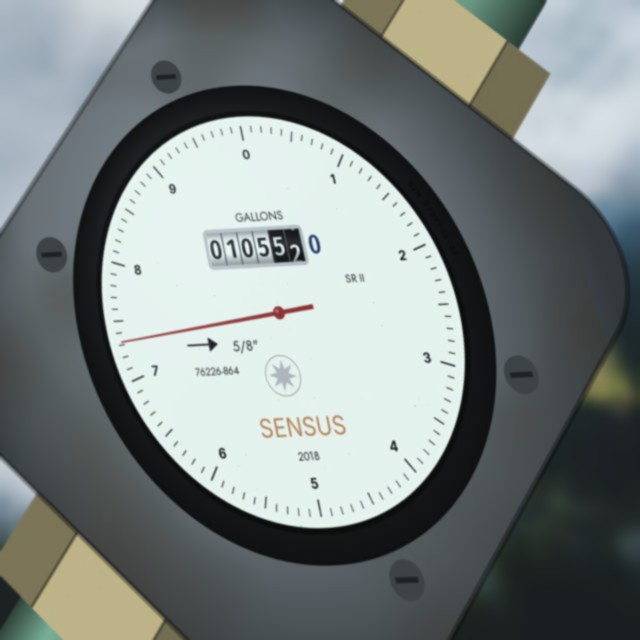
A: 105517.3 gal
